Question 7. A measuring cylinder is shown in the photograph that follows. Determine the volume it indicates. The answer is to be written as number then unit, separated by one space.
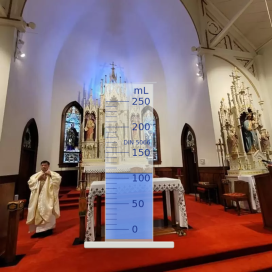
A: 110 mL
